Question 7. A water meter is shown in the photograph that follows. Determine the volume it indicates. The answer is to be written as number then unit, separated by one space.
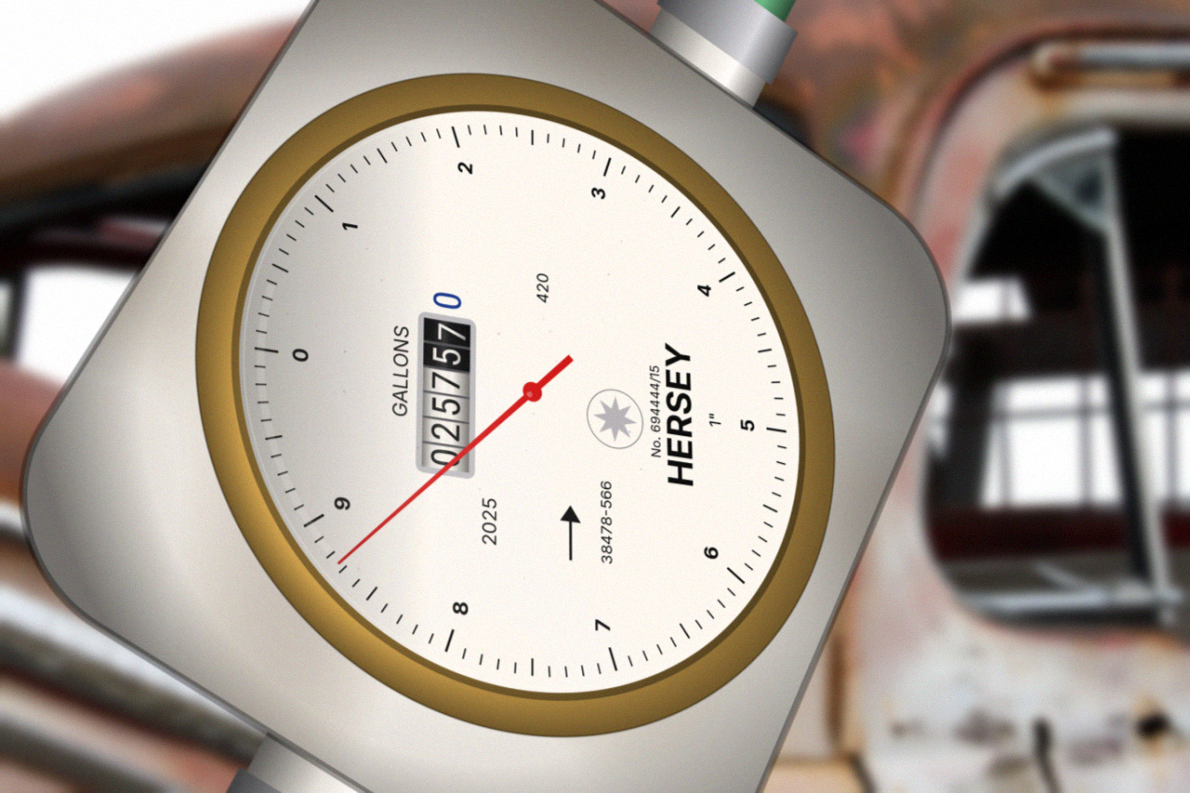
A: 257568.7 gal
